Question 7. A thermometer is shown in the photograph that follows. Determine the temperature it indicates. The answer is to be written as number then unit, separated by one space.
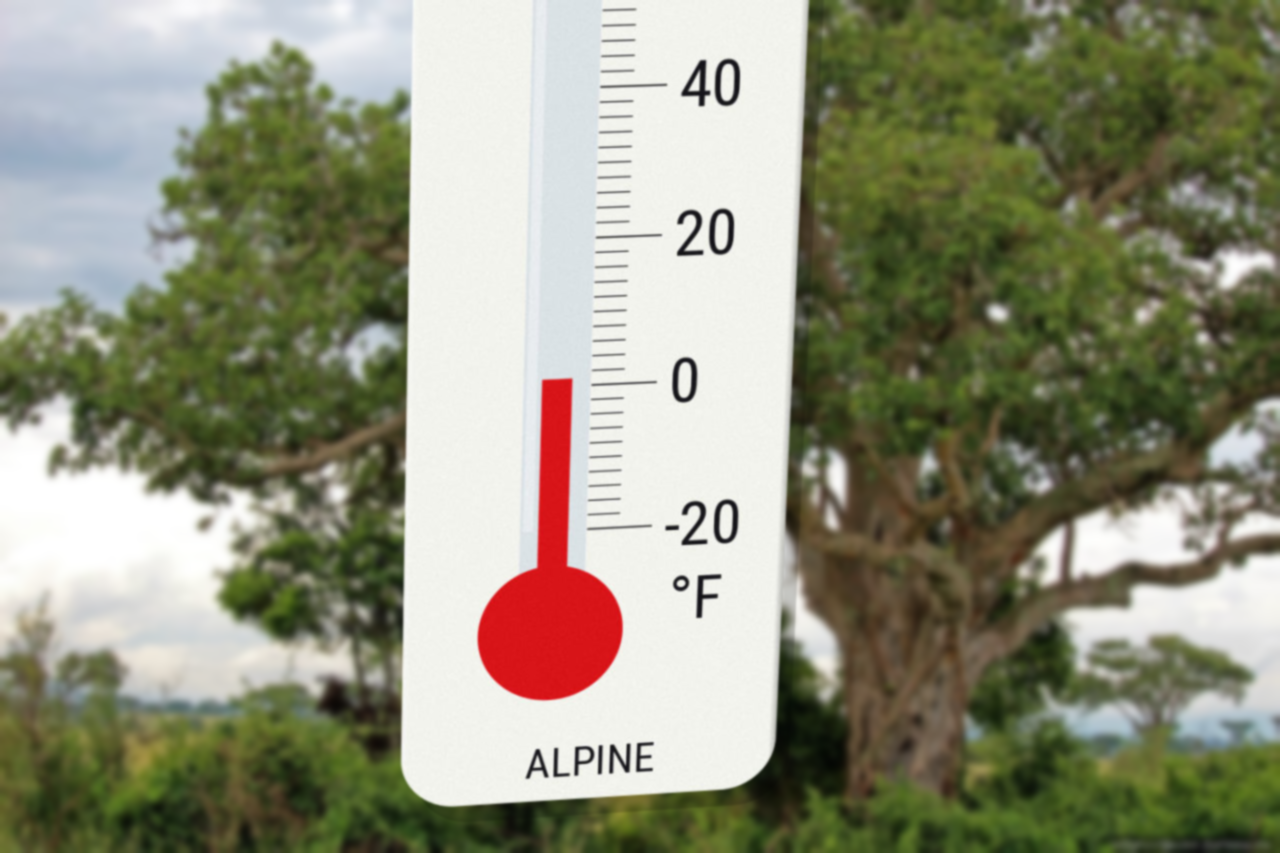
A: 1 °F
